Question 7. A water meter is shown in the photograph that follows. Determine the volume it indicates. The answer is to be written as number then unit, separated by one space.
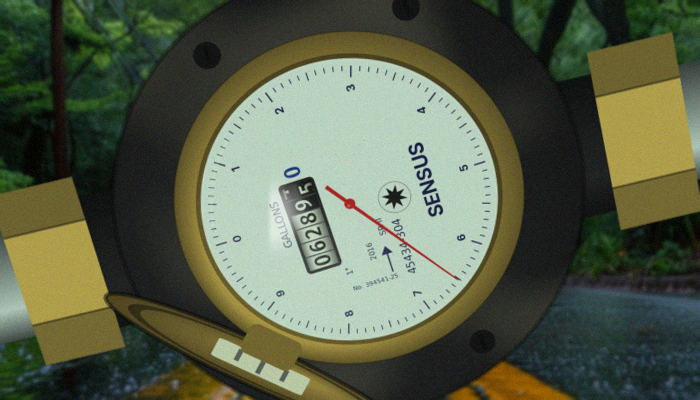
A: 628946.5 gal
